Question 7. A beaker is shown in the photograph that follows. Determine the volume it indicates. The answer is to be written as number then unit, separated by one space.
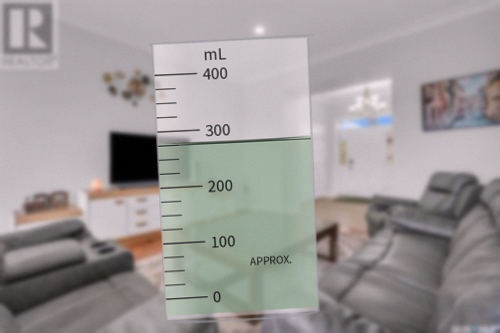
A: 275 mL
